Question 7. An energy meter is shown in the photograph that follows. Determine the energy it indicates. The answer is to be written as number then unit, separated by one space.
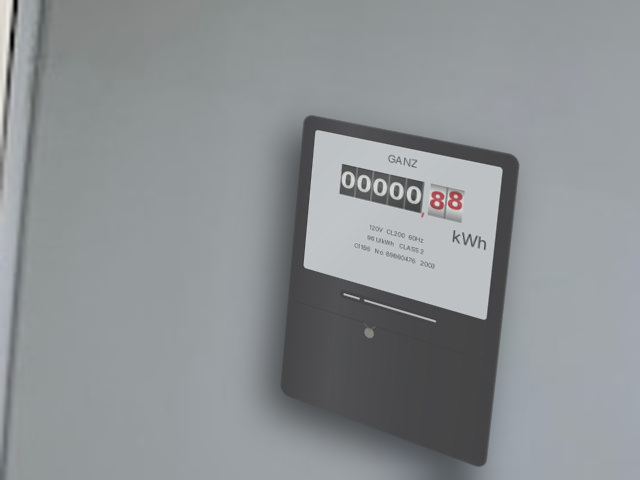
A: 0.88 kWh
